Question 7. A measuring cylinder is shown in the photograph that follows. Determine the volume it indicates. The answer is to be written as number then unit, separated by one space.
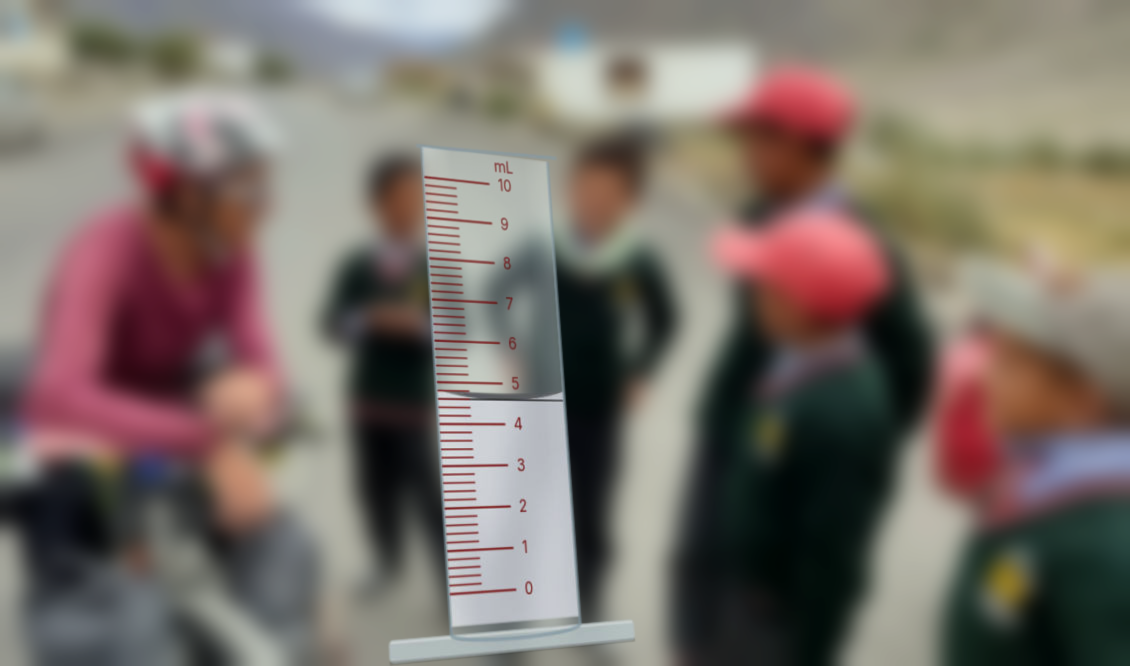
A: 4.6 mL
